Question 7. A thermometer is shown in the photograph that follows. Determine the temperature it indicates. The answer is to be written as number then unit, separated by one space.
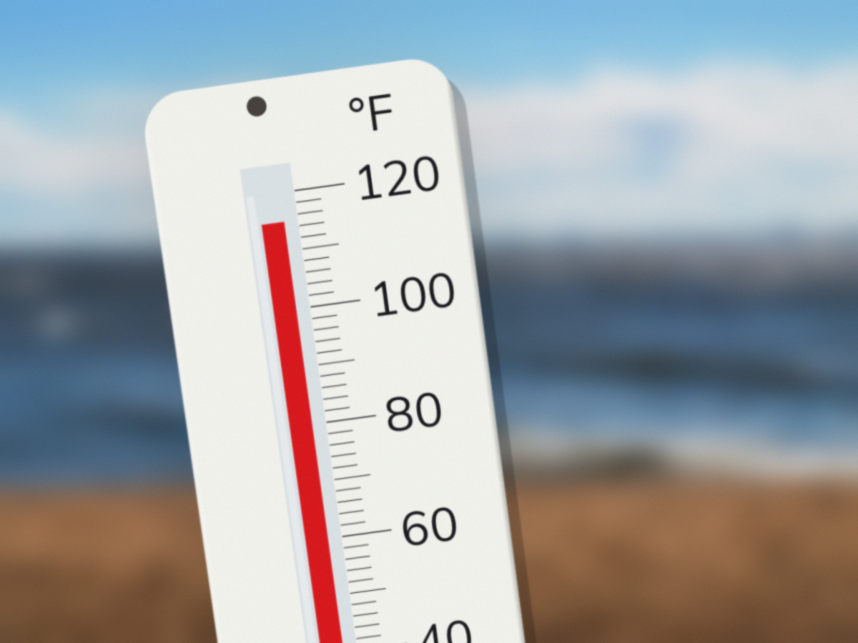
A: 115 °F
